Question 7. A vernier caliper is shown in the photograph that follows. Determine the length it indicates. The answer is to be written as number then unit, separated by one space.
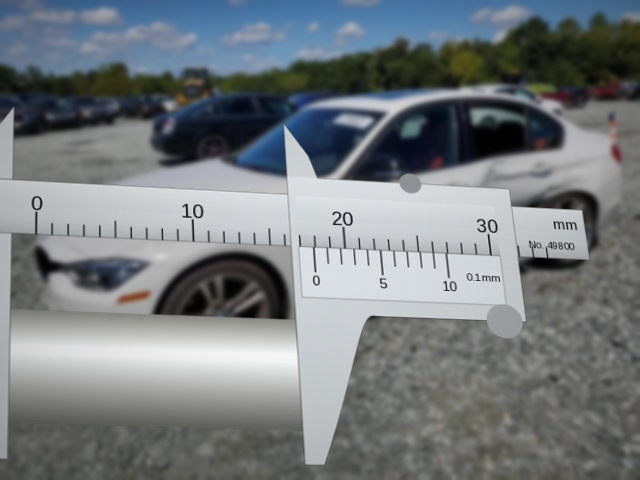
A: 17.9 mm
